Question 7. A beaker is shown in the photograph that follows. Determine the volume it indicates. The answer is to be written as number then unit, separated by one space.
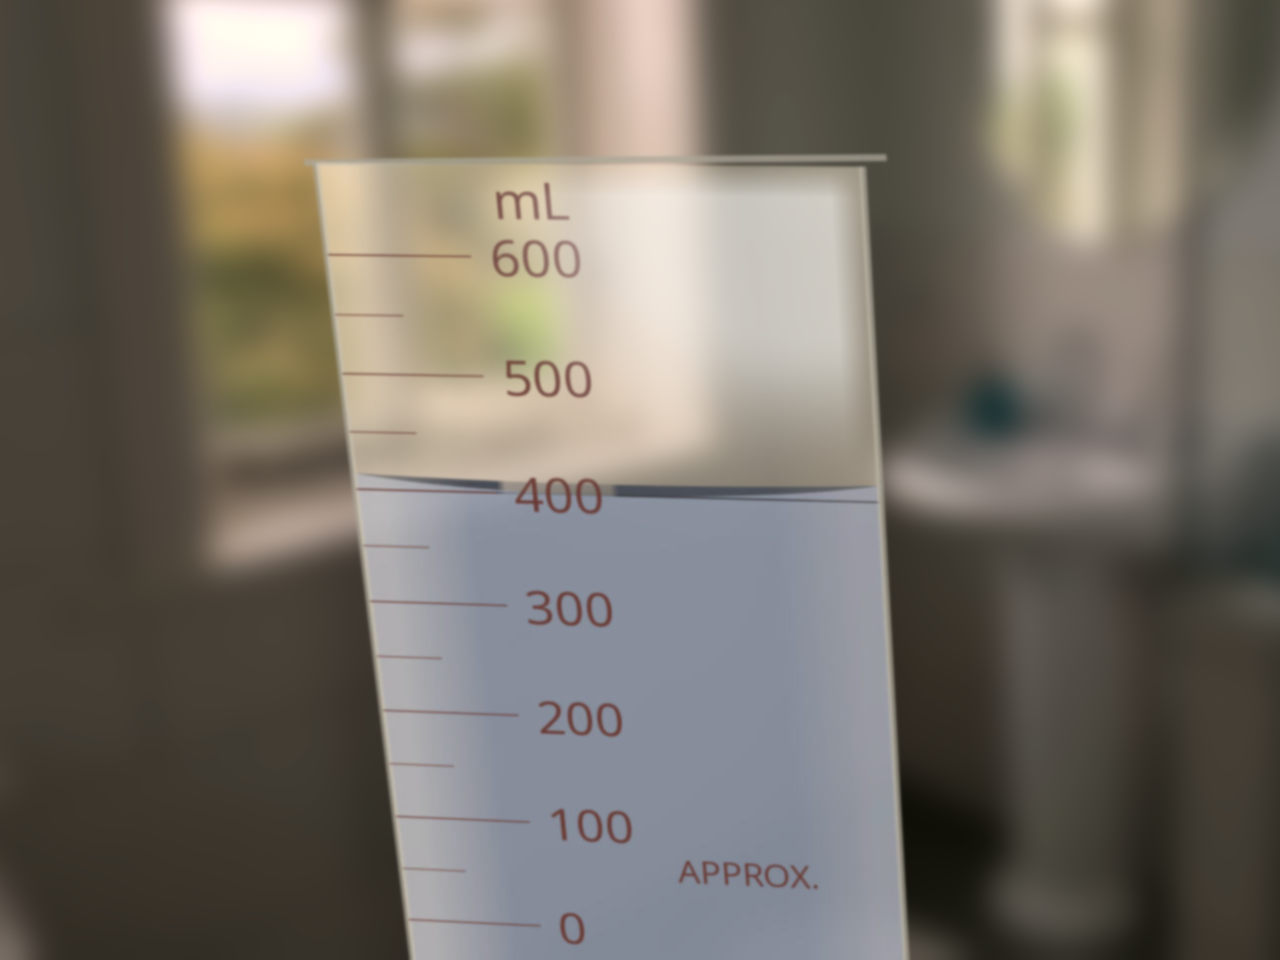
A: 400 mL
